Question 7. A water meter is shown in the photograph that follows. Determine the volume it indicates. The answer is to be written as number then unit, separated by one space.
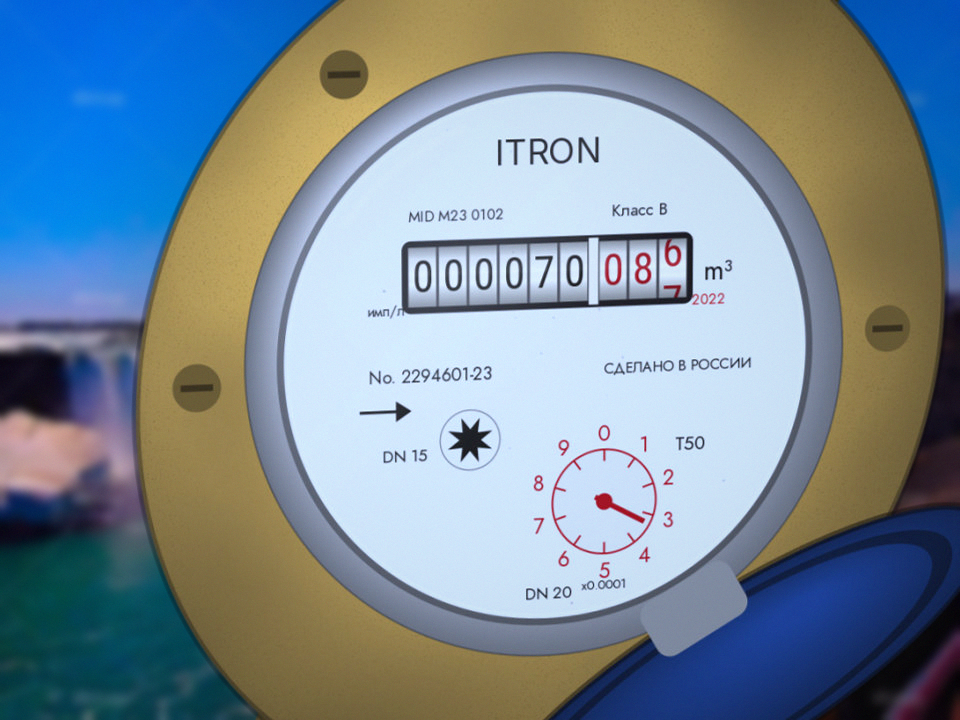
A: 70.0863 m³
